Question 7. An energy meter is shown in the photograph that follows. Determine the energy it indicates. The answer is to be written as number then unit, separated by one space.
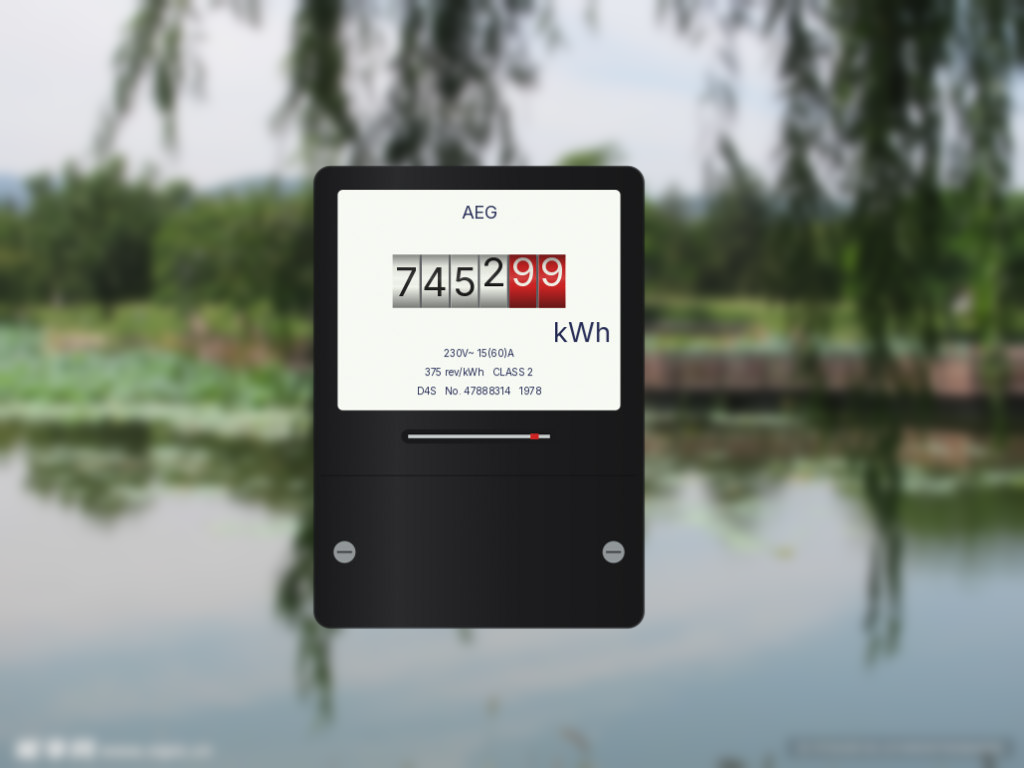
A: 7452.99 kWh
